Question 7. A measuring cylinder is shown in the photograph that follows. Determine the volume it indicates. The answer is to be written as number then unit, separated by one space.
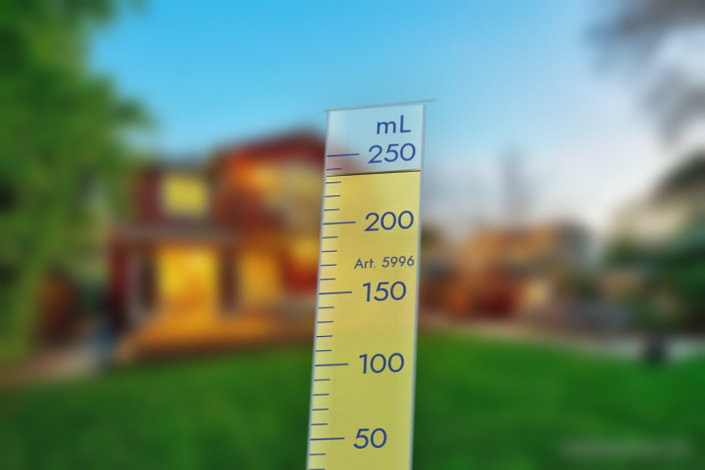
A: 235 mL
